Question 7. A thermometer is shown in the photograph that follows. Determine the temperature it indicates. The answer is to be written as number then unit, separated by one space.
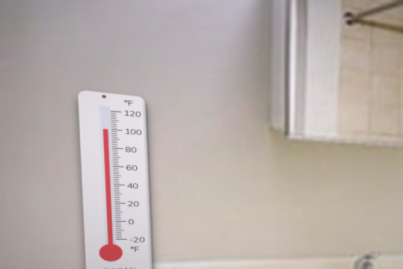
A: 100 °F
